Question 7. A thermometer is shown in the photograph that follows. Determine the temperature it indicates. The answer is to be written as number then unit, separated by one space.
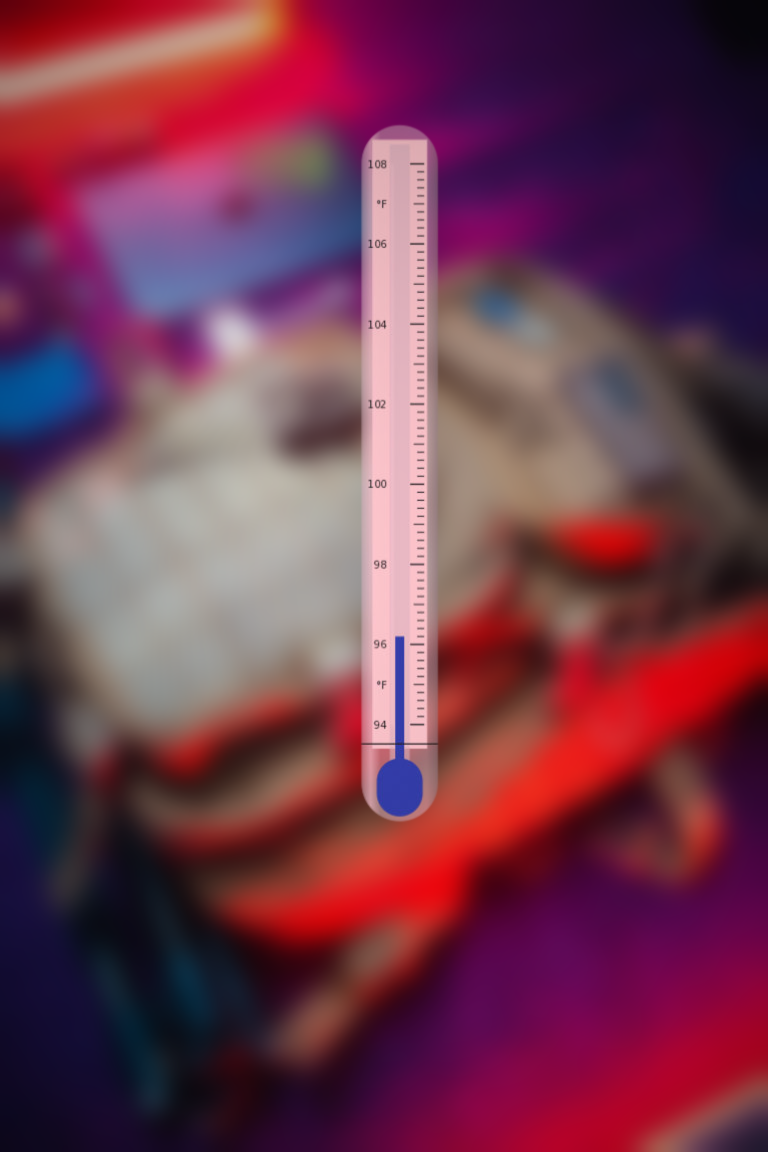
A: 96.2 °F
